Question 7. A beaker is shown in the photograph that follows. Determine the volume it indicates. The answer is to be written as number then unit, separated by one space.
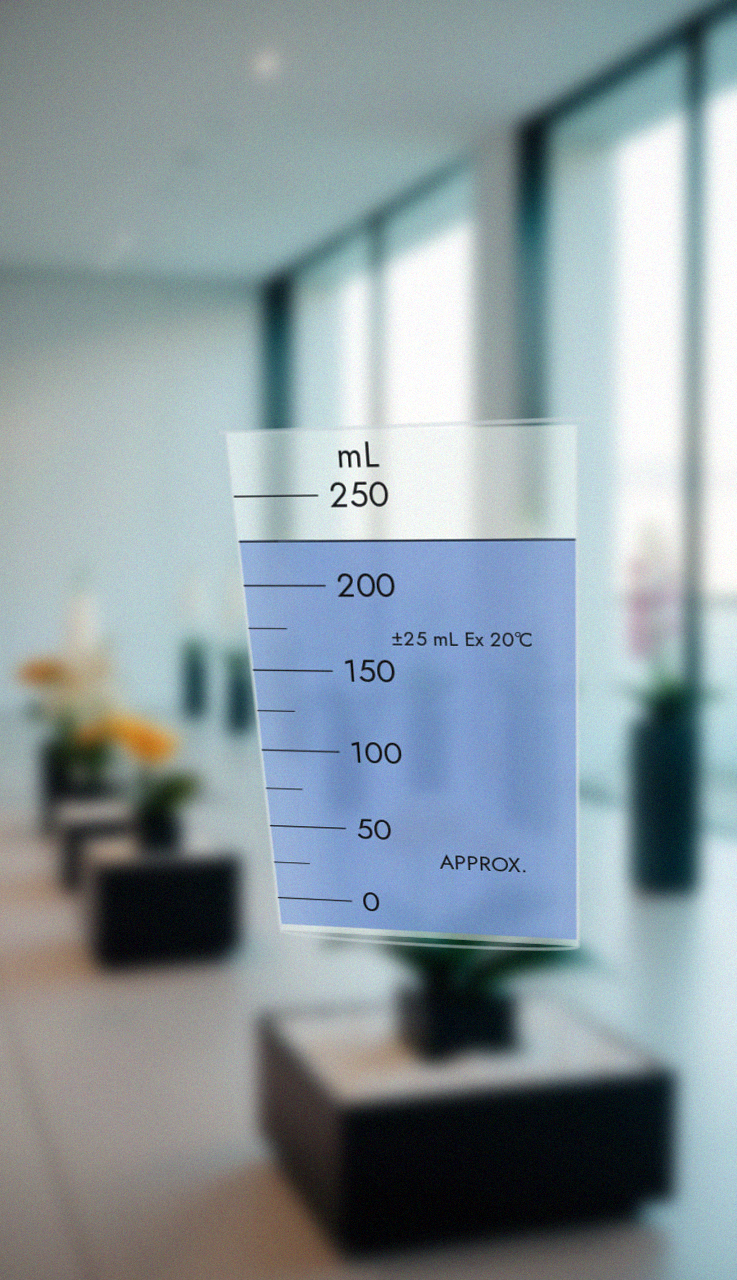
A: 225 mL
